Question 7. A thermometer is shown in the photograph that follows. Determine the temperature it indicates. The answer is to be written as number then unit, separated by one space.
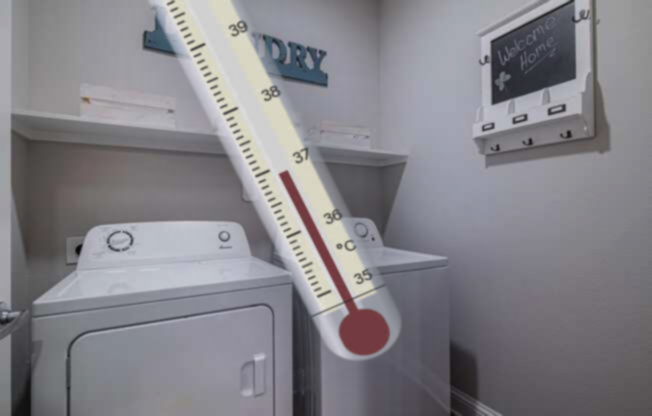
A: 36.9 °C
